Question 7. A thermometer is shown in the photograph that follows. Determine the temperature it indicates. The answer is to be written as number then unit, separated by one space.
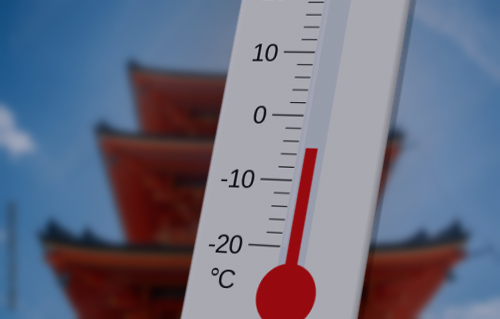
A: -5 °C
